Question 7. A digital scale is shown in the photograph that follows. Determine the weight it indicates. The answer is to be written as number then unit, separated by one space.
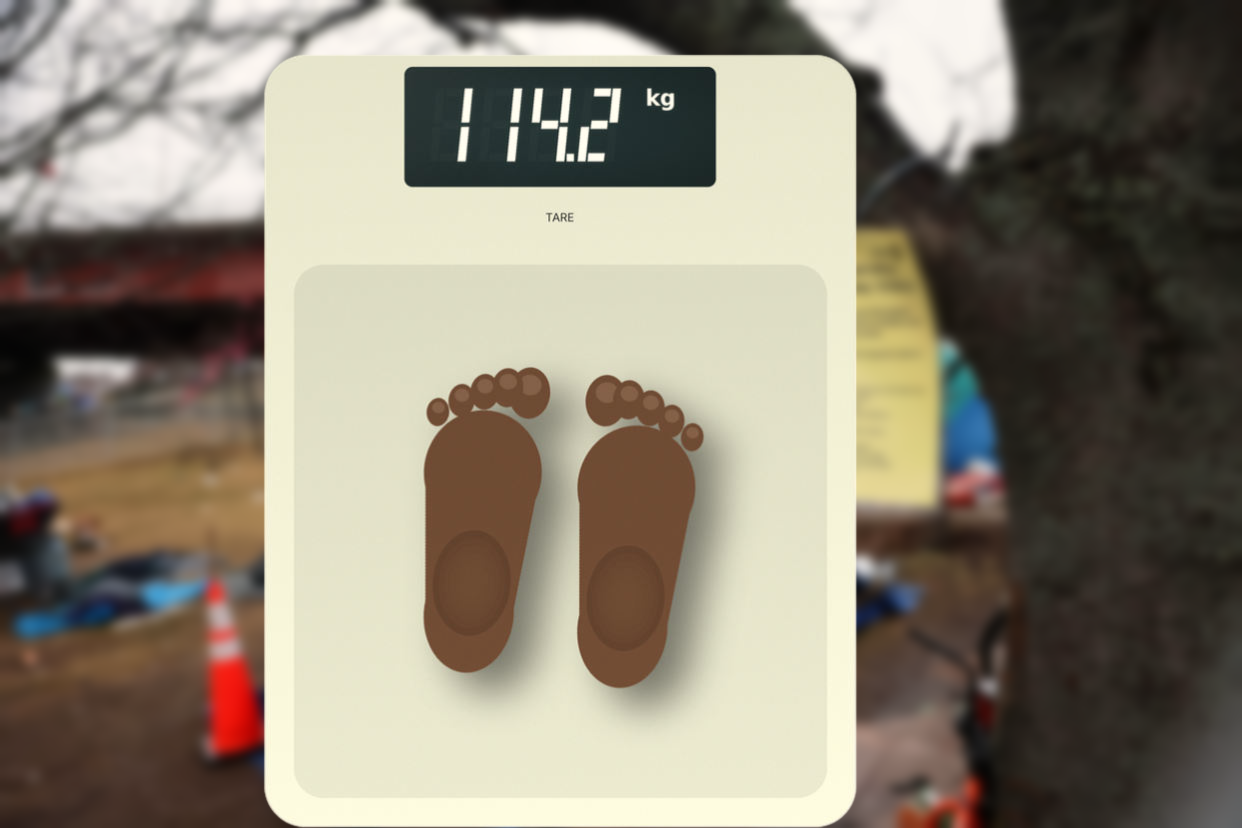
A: 114.2 kg
